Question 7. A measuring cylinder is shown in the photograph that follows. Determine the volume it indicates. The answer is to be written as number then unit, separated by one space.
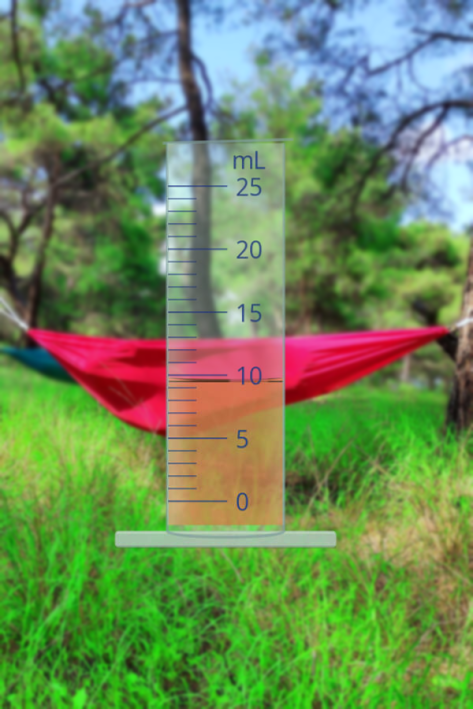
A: 9.5 mL
